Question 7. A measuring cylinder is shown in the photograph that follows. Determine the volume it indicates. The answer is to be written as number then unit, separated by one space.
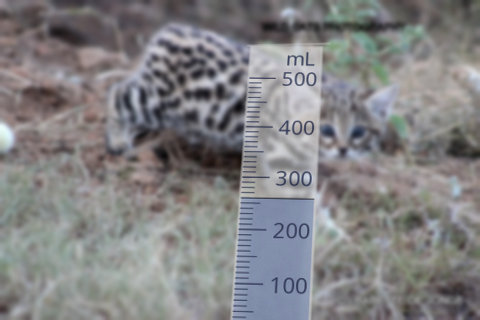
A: 260 mL
